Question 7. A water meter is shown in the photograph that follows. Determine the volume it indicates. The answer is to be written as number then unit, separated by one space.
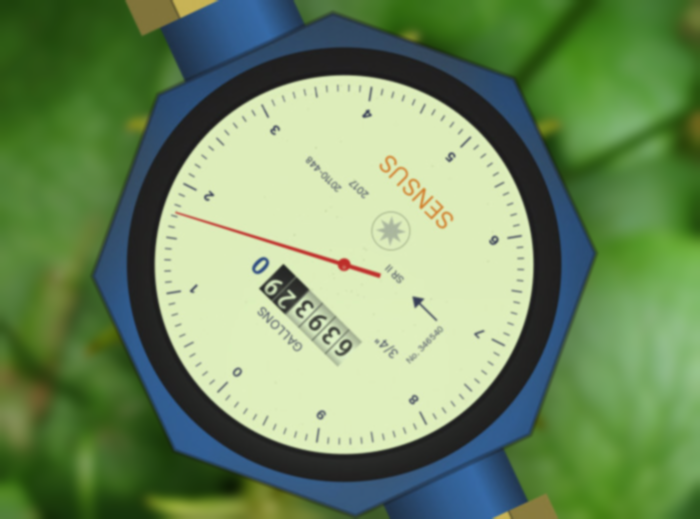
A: 6393291.7 gal
